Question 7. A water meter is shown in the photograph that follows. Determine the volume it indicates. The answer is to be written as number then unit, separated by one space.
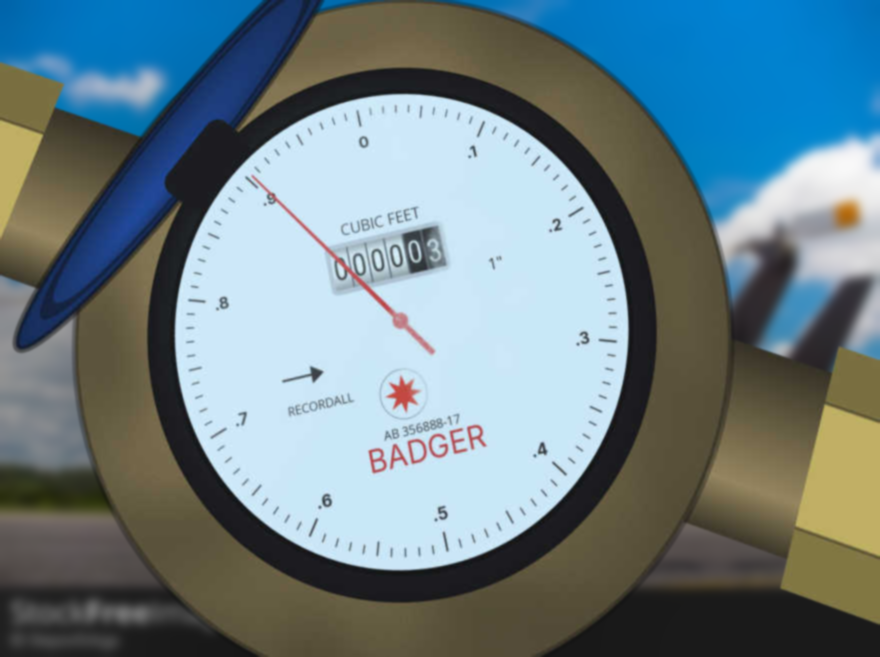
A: 2.90 ft³
